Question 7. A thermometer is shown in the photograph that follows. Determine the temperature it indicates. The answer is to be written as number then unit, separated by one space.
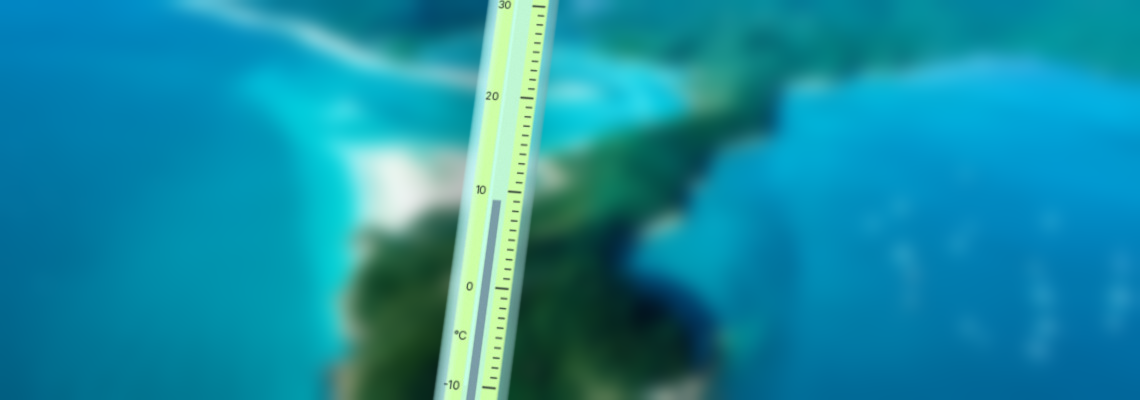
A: 9 °C
